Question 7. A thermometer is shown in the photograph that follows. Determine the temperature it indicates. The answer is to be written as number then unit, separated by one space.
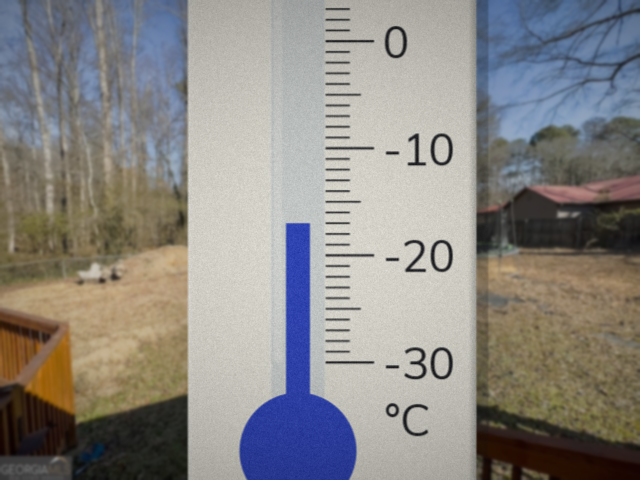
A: -17 °C
